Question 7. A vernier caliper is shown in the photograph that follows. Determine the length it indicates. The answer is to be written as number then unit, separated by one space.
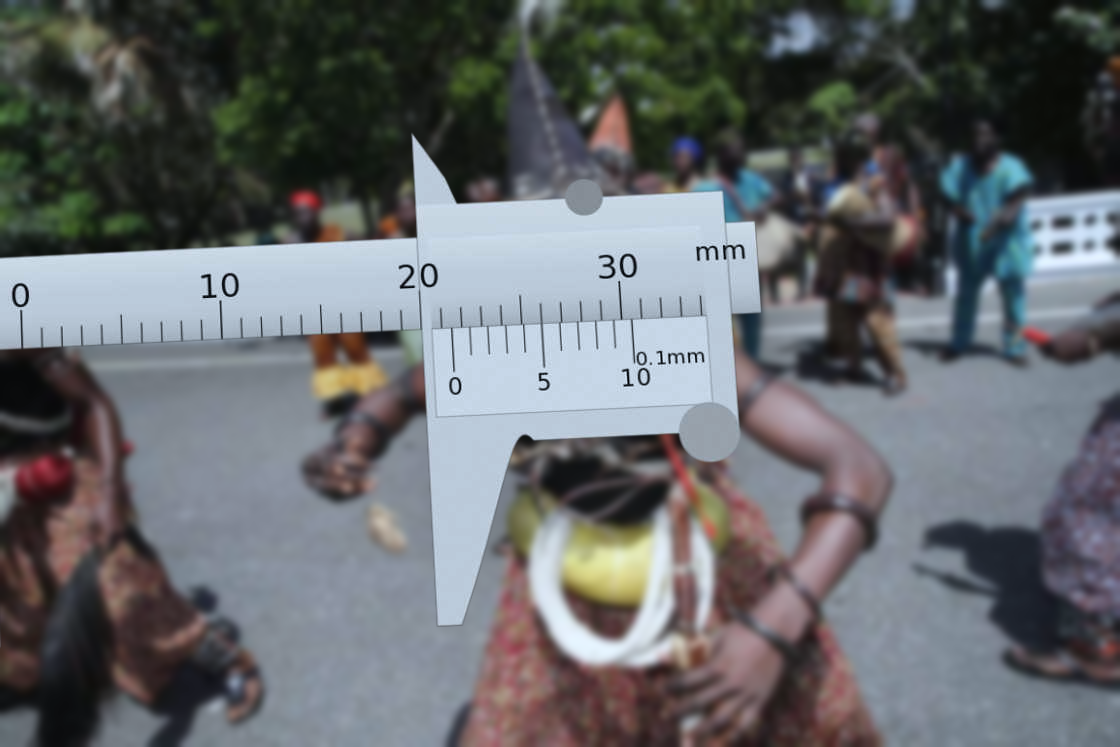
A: 21.5 mm
